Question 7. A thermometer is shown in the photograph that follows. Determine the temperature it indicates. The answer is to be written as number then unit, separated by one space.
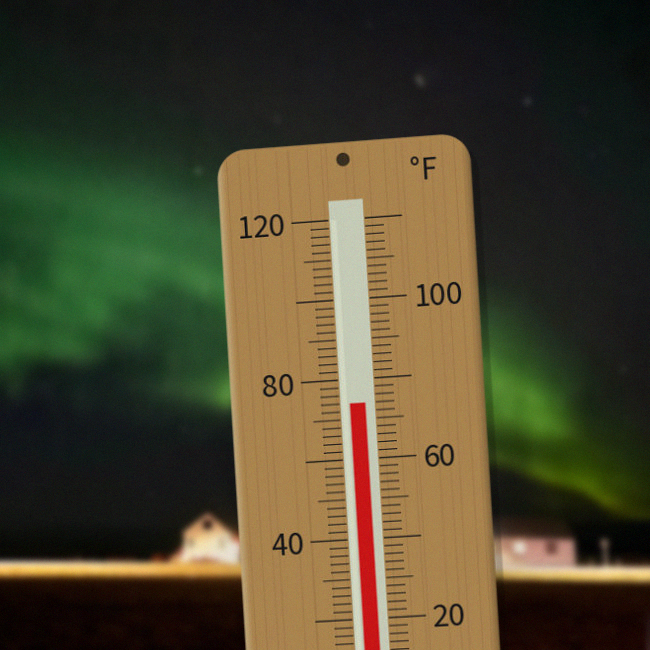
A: 74 °F
